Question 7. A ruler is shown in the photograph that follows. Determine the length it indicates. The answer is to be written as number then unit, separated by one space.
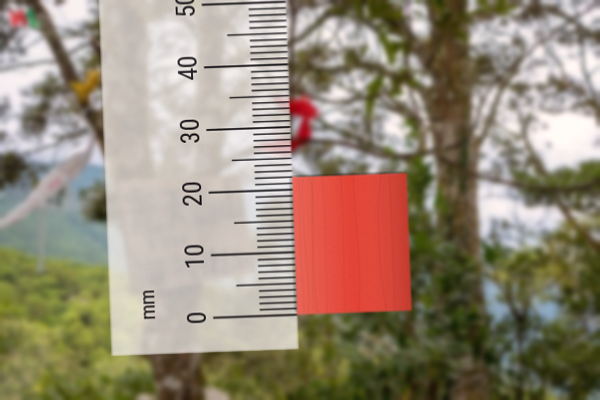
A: 22 mm
